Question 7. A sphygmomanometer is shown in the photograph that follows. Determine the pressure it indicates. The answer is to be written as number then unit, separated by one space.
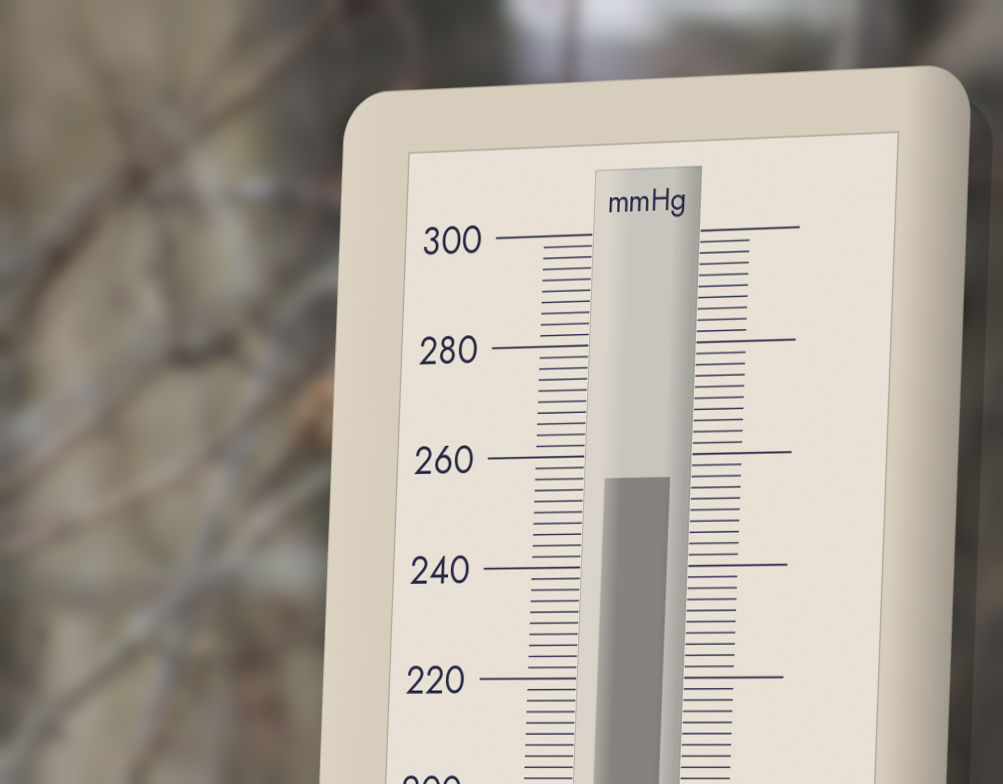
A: 256 mmHg
